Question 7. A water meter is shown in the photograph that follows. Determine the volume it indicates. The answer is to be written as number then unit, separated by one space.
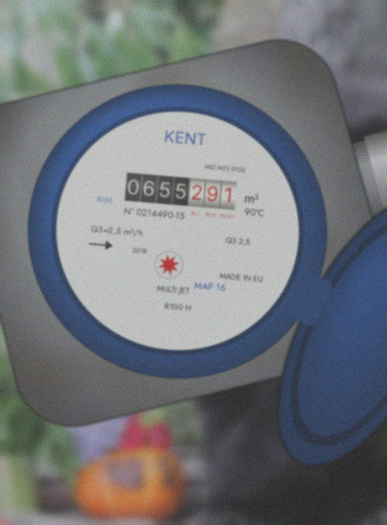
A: 655.291 m³
